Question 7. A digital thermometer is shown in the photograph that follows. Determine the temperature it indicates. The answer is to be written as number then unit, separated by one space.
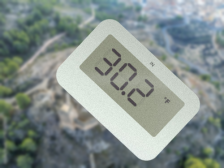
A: 30.2 °F
